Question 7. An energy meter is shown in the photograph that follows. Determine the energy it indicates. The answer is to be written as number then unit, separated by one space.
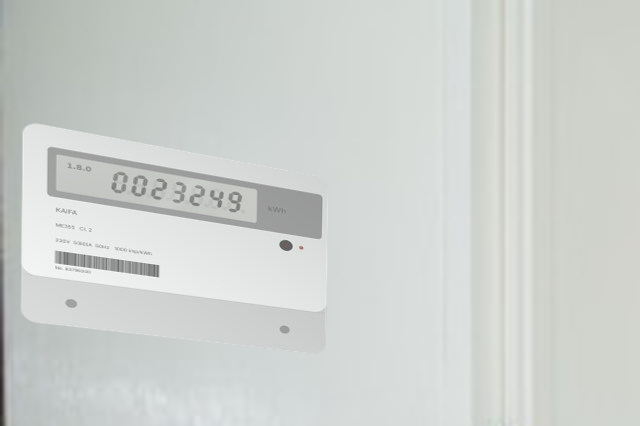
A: 23249 kWh
